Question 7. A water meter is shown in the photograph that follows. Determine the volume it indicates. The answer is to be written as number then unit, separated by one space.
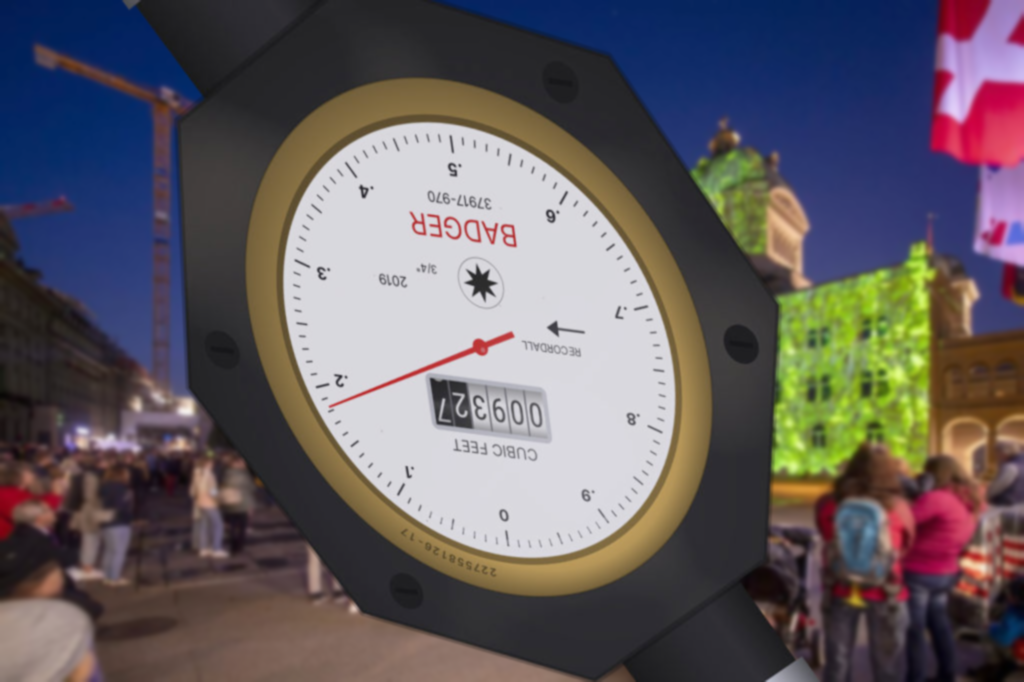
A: 9327.18 ft³
